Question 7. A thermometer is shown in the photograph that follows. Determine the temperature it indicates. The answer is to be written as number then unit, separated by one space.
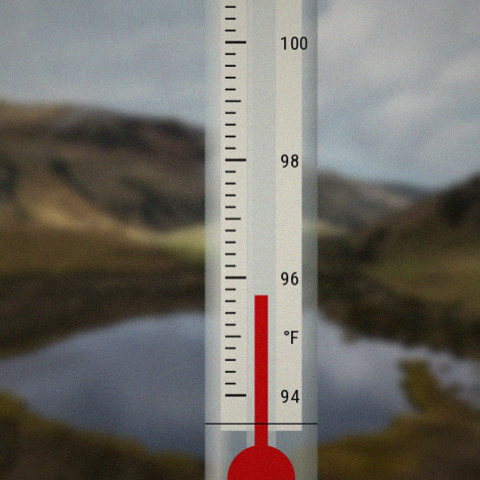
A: 95.7 °F
